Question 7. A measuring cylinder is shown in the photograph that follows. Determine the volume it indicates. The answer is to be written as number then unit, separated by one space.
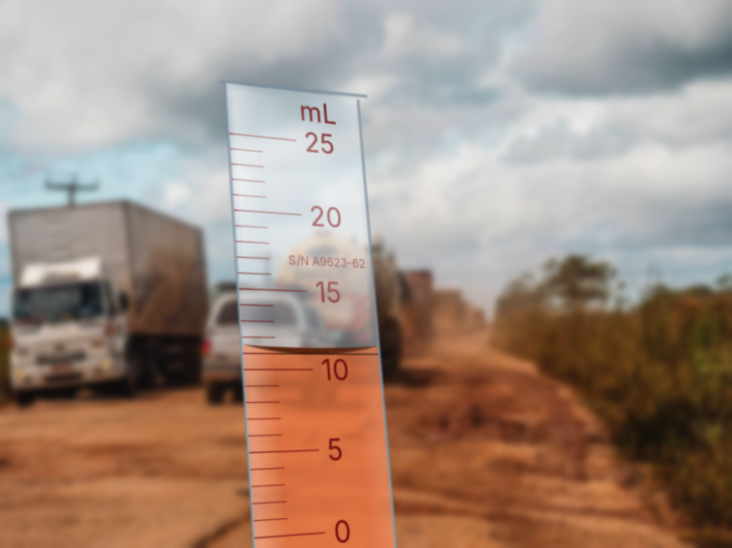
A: 11 mL
